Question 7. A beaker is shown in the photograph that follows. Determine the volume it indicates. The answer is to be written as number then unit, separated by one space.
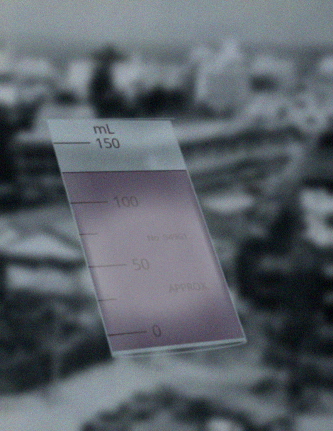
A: 125 mL
